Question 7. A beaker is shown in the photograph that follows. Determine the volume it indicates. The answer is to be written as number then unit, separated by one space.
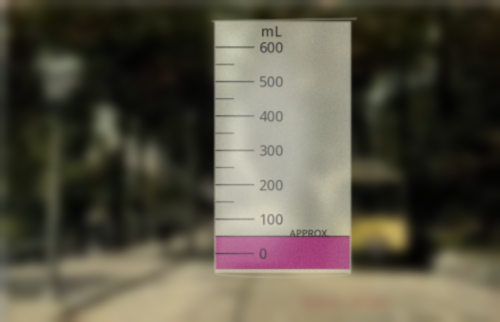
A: 50 mL
